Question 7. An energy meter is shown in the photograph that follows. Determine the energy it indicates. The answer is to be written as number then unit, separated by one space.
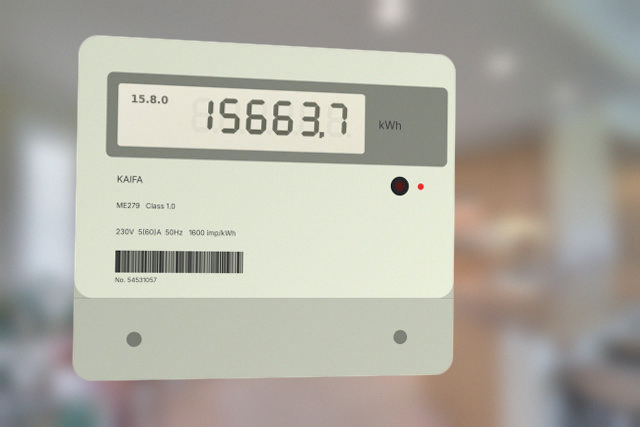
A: 15663.7 kWh
